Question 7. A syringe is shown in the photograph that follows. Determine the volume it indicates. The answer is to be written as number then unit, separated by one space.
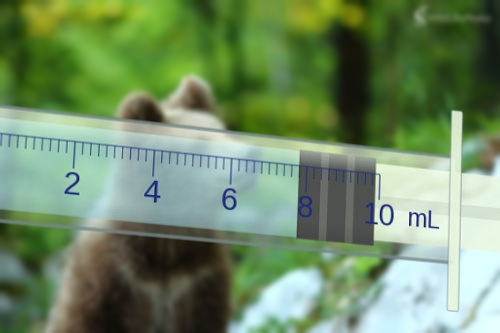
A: 7.8 mL
